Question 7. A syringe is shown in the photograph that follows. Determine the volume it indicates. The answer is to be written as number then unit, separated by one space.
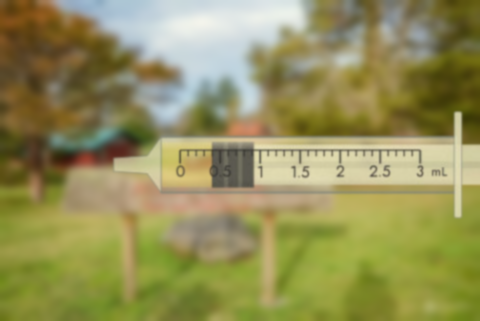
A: 0.4 mL
